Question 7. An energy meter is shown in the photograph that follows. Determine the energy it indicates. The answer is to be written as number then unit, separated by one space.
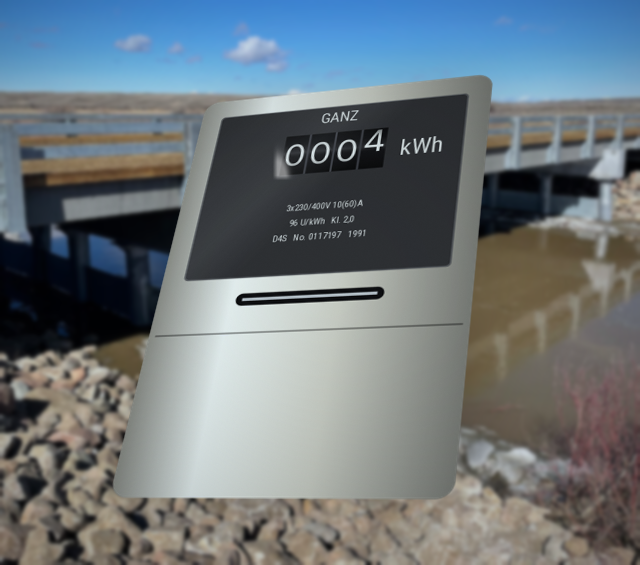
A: 4 kWh
